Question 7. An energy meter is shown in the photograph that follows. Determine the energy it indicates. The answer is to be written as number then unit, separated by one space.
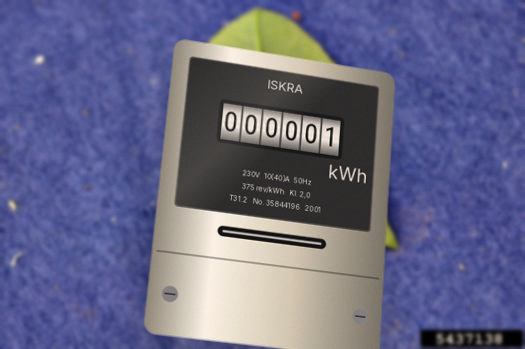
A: 1 kWh
